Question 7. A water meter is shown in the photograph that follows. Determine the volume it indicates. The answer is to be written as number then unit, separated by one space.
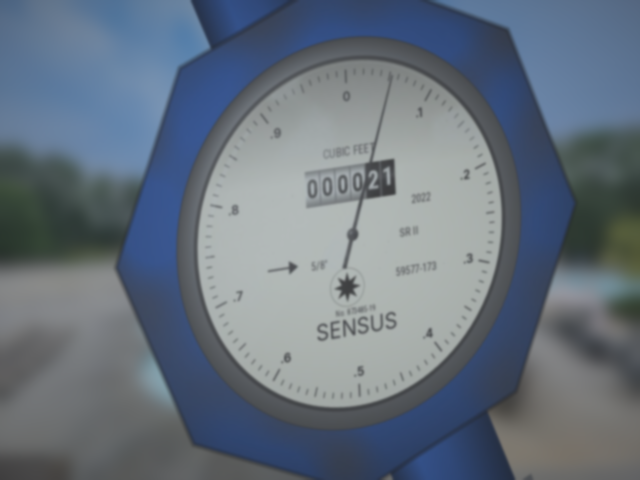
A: 21.05 ft³
